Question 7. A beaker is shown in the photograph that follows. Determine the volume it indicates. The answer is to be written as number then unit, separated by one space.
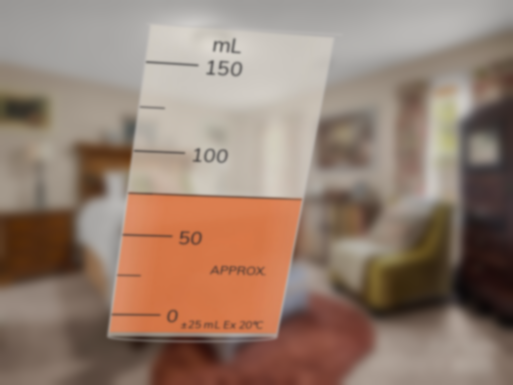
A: 75 mL
